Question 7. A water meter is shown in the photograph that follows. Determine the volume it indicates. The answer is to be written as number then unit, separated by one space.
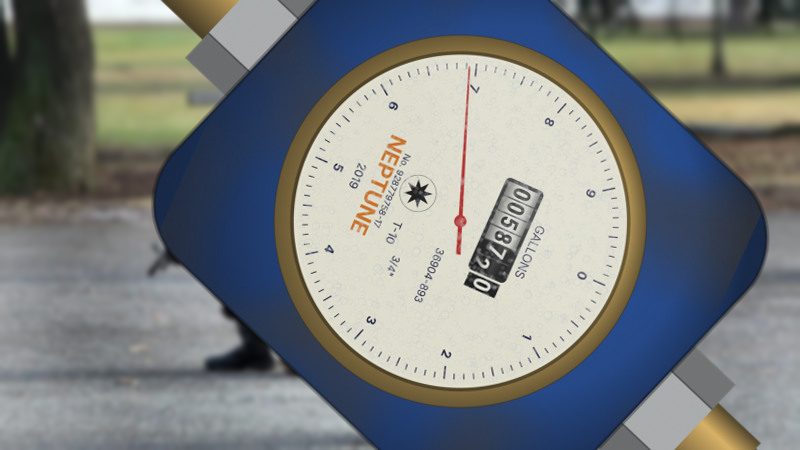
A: 58716.9 gal
